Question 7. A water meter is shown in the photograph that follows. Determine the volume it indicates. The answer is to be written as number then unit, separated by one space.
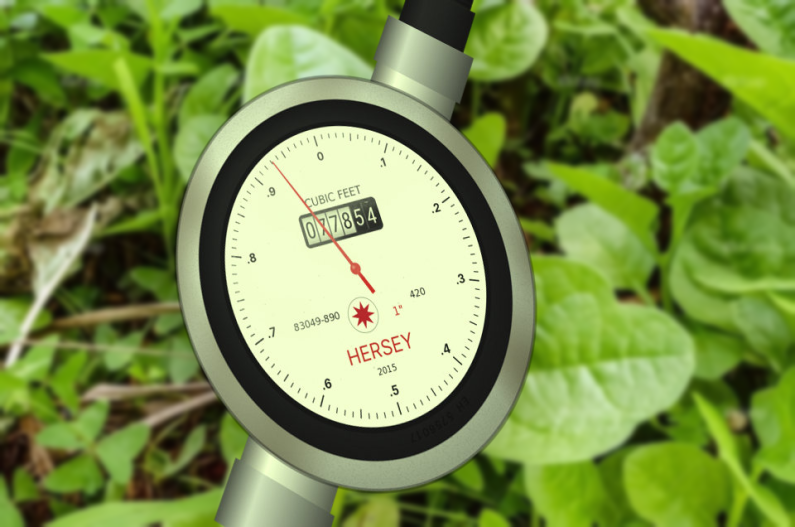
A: 77853.93 ft³
